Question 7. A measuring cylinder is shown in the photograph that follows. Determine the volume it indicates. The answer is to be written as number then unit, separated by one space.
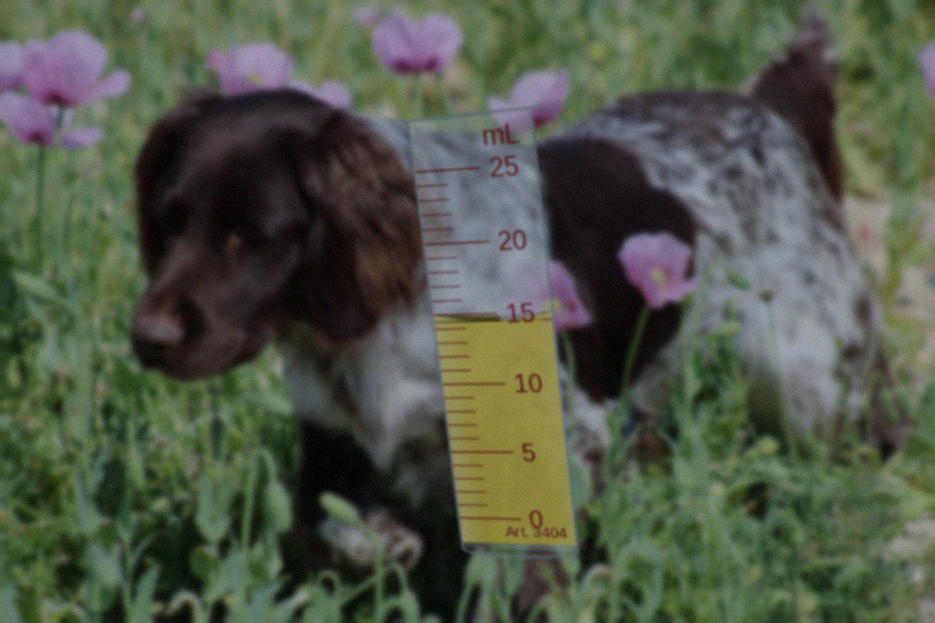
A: 14.5 mL
